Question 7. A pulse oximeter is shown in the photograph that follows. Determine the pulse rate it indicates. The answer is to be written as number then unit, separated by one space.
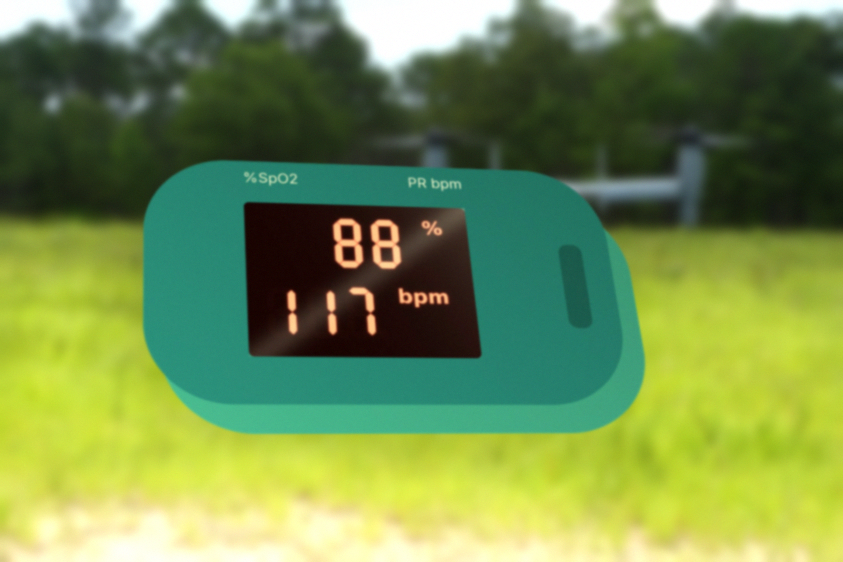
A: 117 bpm
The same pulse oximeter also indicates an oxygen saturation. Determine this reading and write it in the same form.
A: 88 %
